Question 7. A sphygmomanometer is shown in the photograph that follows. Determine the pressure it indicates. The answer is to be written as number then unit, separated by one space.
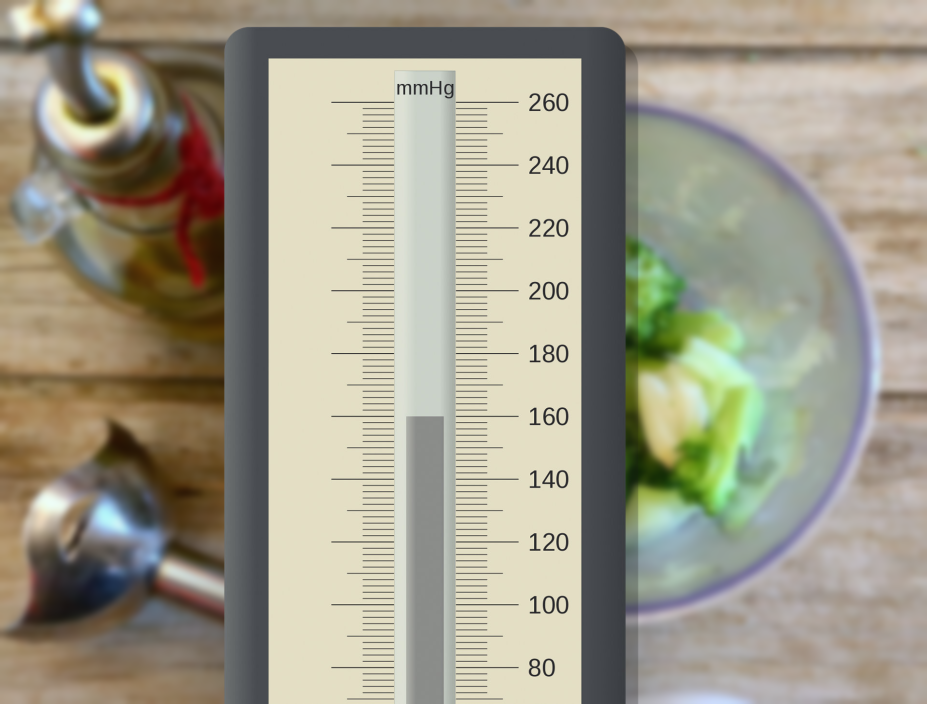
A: 160 mmHg
